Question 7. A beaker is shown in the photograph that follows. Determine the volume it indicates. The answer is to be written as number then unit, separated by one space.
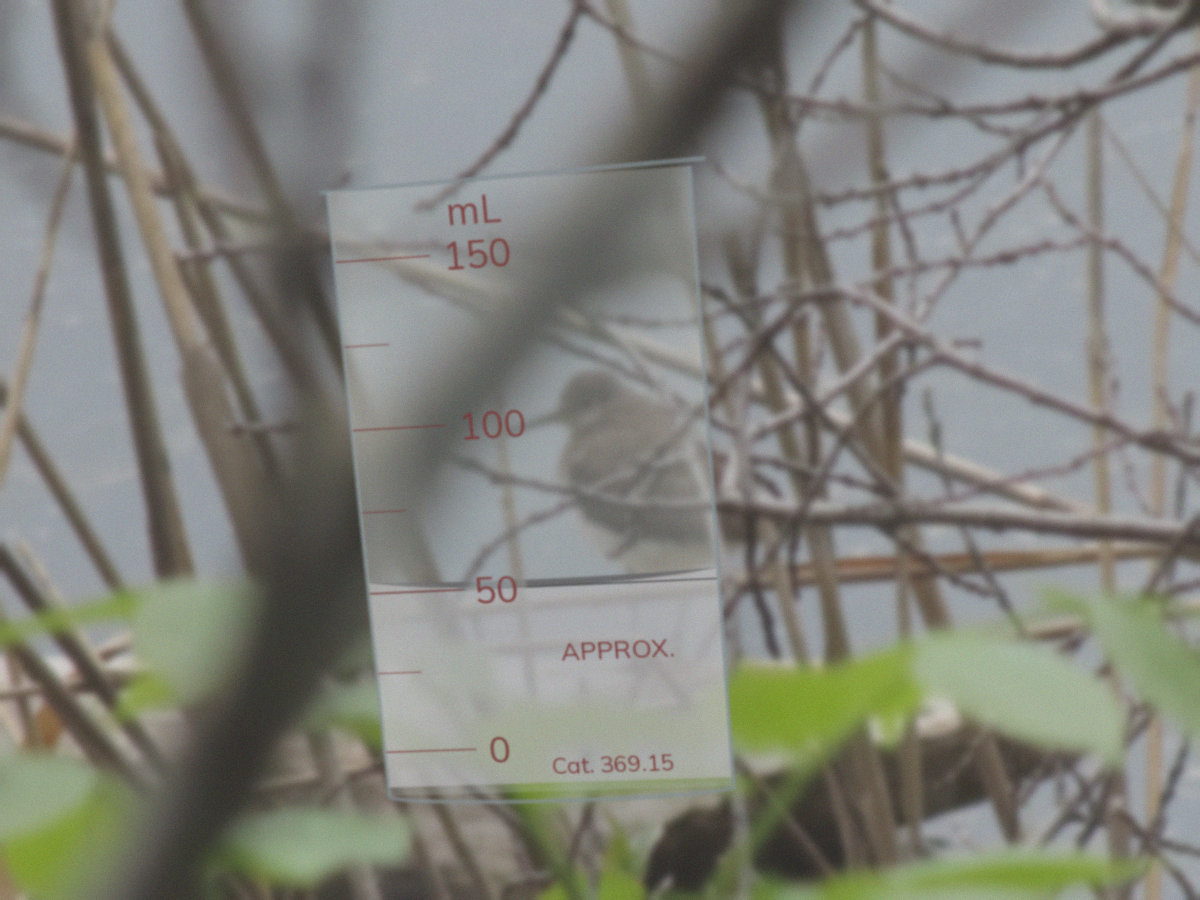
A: 50 mL
